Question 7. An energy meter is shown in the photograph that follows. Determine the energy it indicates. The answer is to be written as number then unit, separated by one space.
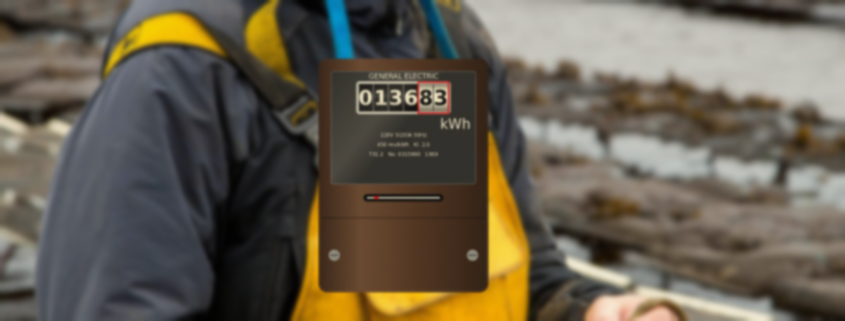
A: 136.83 kWh
